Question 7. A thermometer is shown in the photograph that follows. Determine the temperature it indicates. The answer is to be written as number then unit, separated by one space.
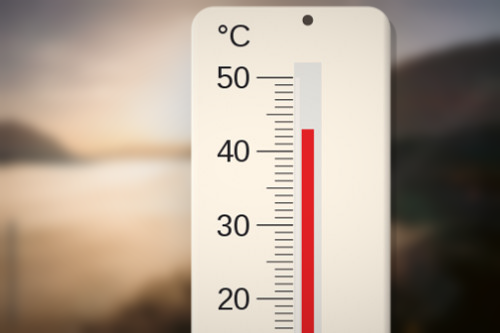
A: 43 °C
